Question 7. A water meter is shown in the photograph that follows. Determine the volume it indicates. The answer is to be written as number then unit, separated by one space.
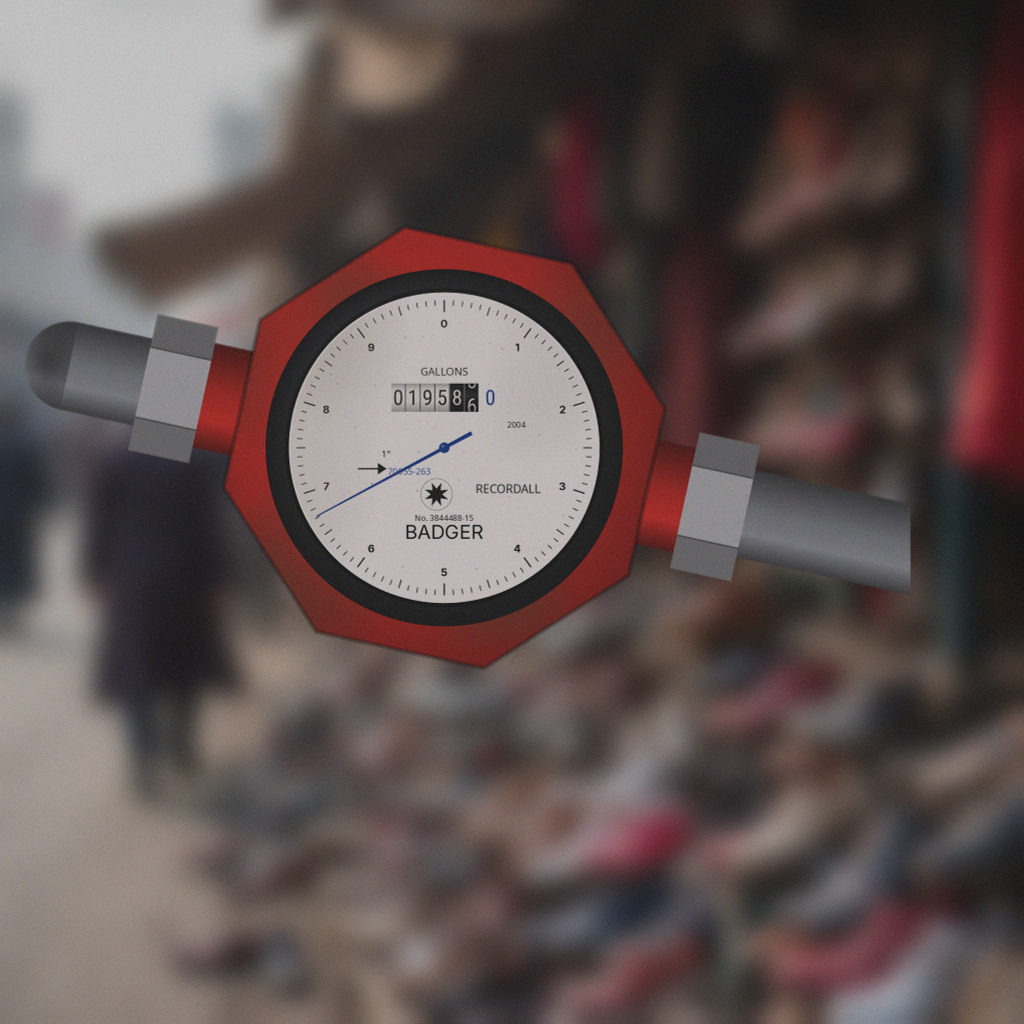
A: 195856.7 gal
